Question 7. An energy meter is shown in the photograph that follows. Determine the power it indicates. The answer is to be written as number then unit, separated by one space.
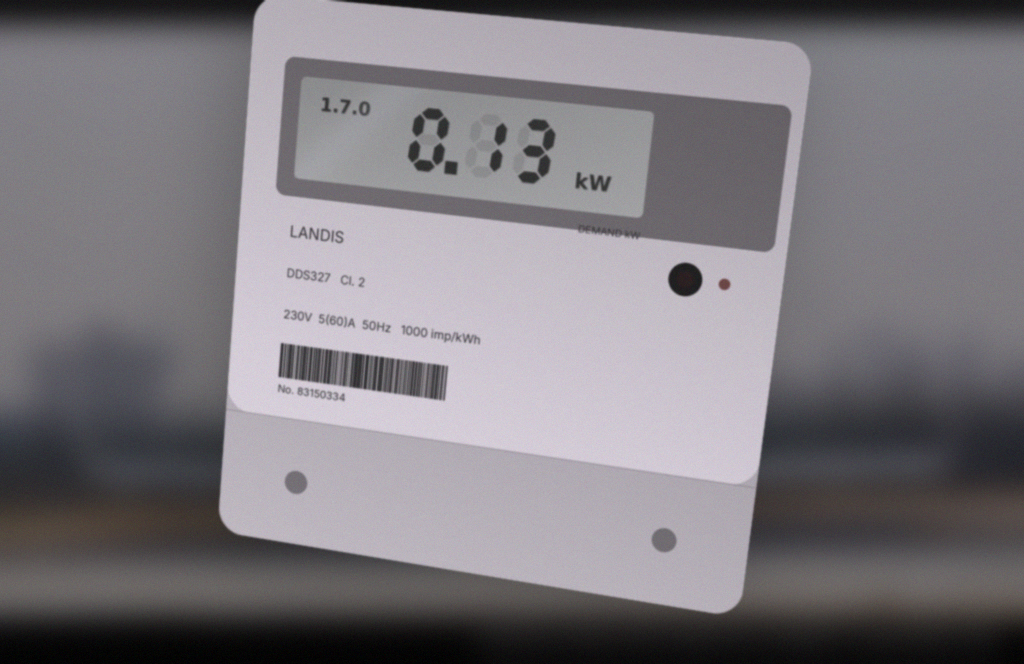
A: 0.13 kW
